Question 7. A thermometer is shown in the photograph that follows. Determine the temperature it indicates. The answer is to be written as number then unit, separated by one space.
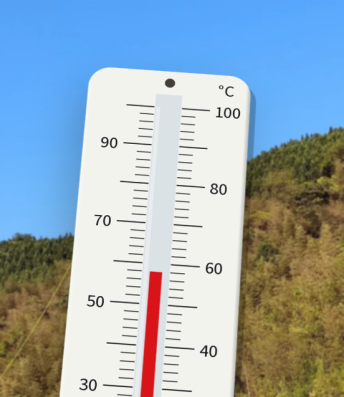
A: 58 °C
